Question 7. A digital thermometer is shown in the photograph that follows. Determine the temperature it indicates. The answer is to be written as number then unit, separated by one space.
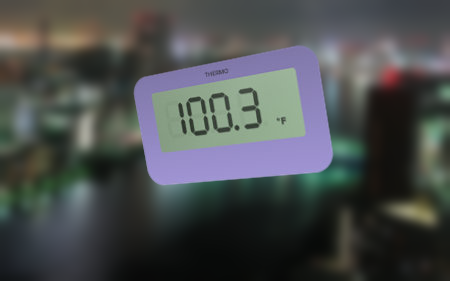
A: 100.3 °F
